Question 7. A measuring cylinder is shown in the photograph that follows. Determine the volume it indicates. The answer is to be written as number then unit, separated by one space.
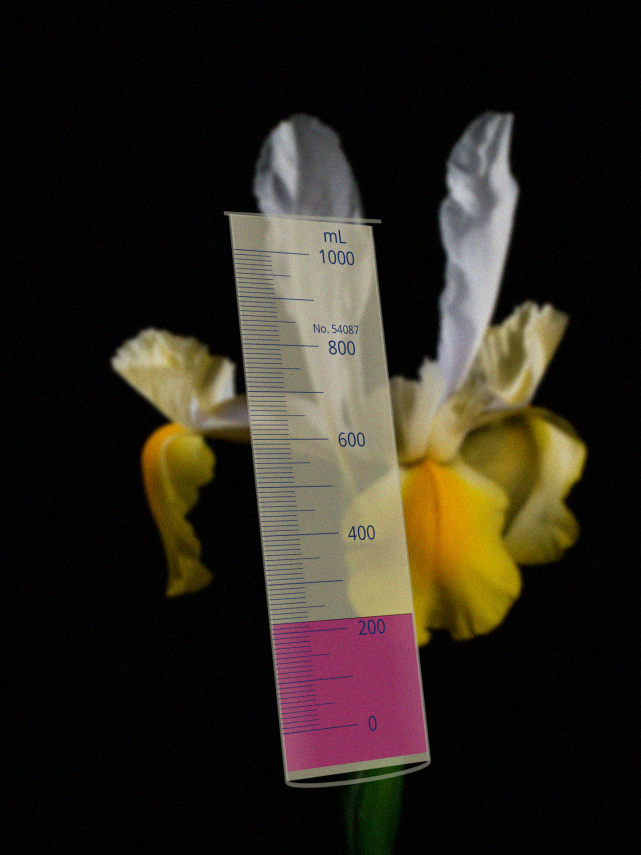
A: 220 mL
